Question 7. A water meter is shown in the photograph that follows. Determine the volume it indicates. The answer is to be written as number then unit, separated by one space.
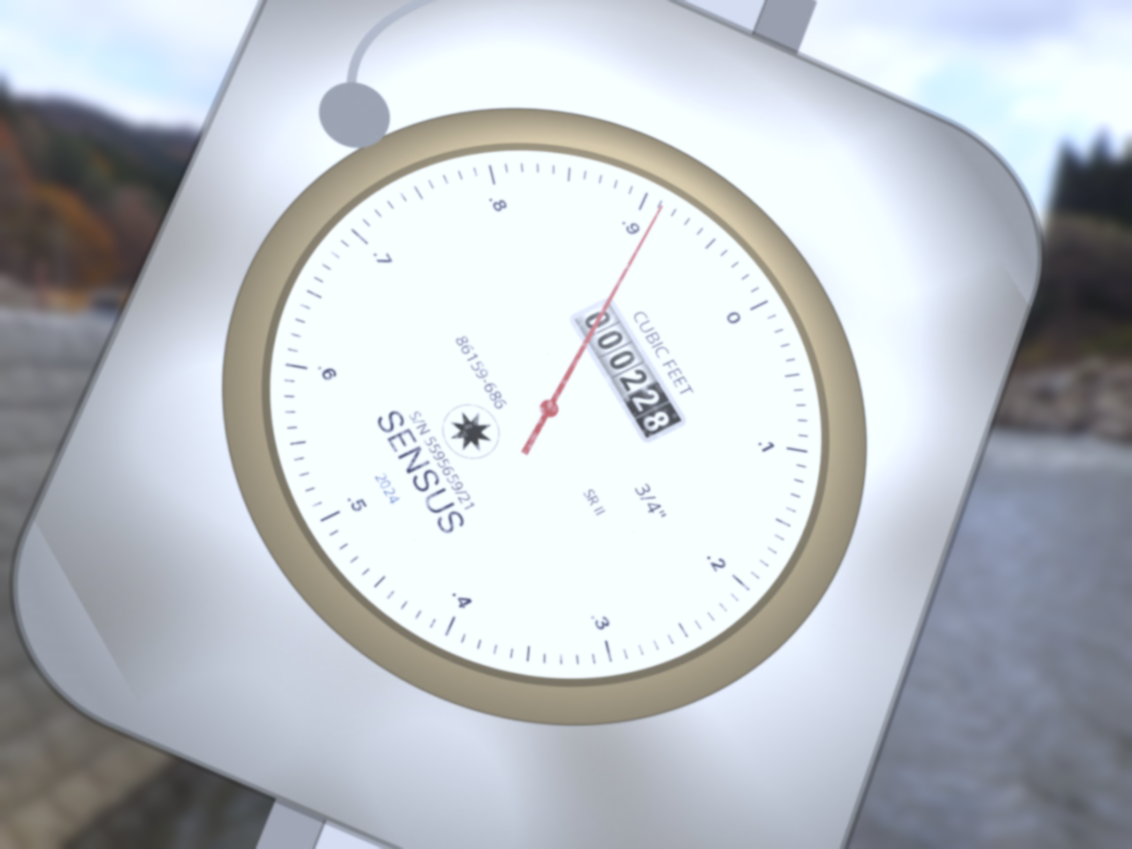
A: 227.91 ft³
